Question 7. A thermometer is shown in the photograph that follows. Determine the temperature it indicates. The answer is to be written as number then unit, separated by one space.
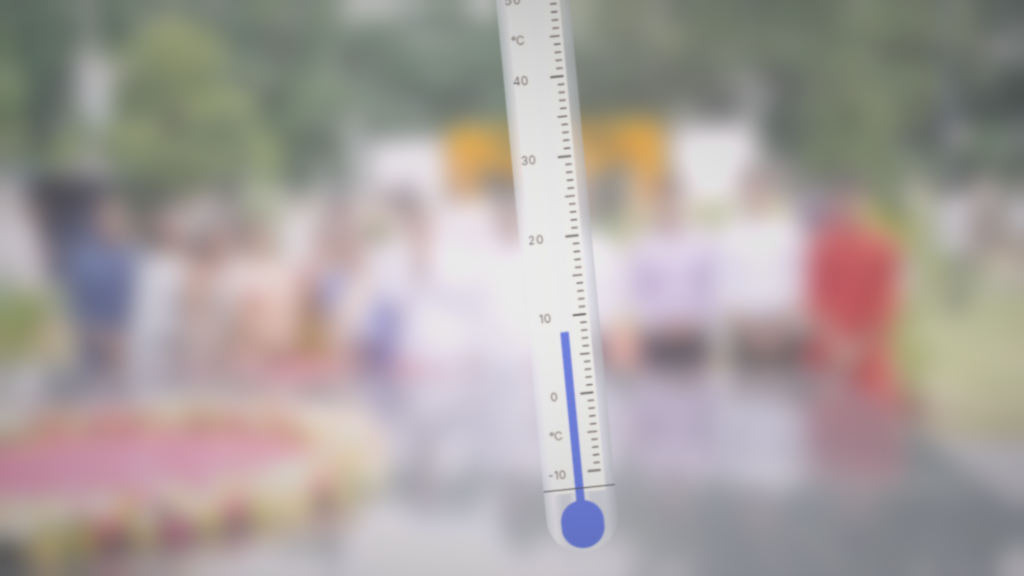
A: 8 °C
